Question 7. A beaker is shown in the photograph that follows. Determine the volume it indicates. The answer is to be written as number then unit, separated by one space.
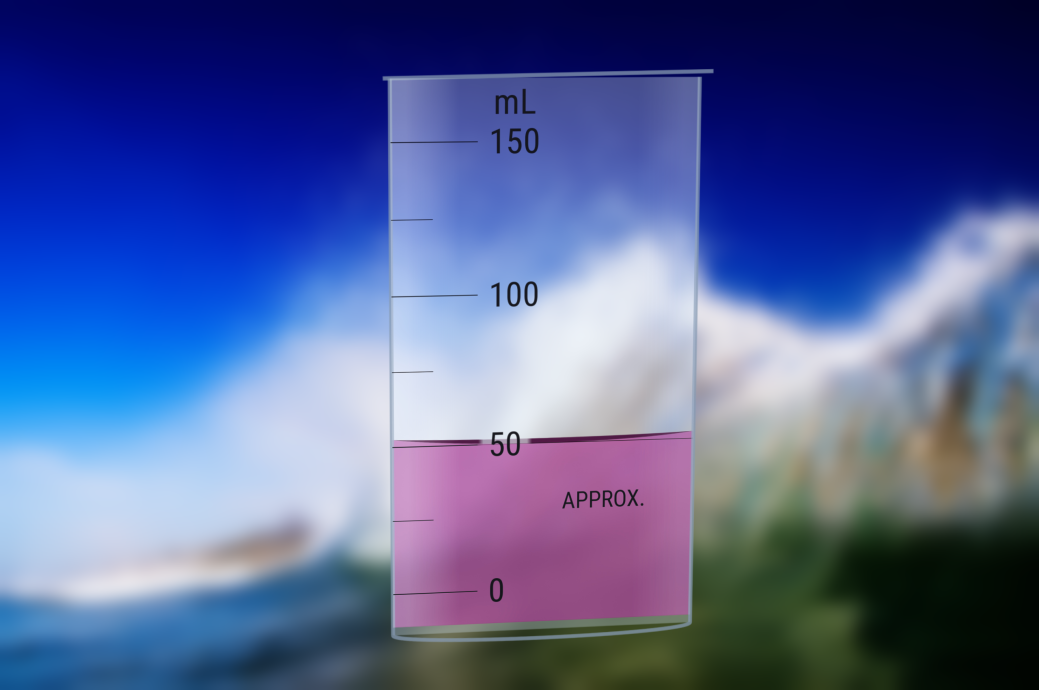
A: 50 mL
